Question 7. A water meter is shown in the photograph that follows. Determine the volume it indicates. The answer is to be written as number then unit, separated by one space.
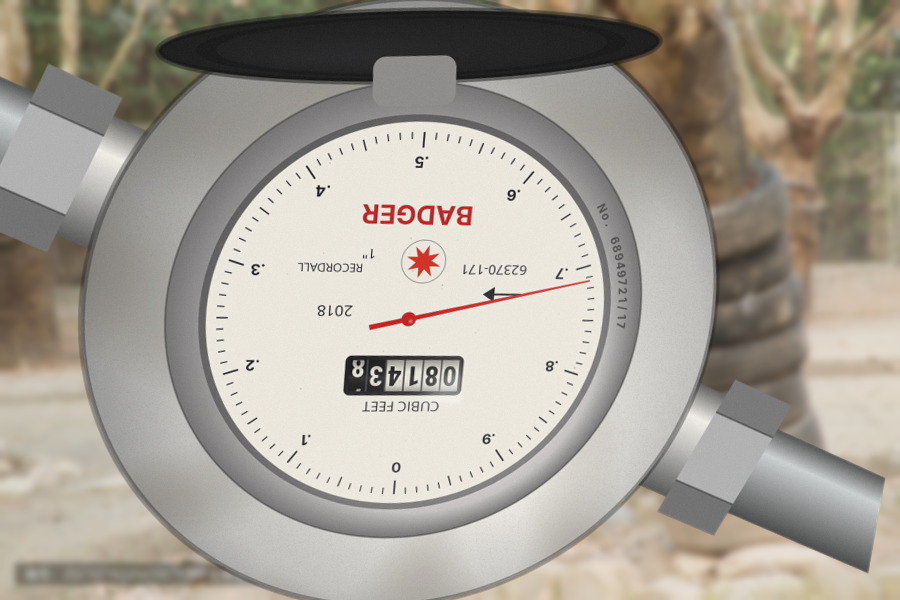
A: 81437.71 ft³
